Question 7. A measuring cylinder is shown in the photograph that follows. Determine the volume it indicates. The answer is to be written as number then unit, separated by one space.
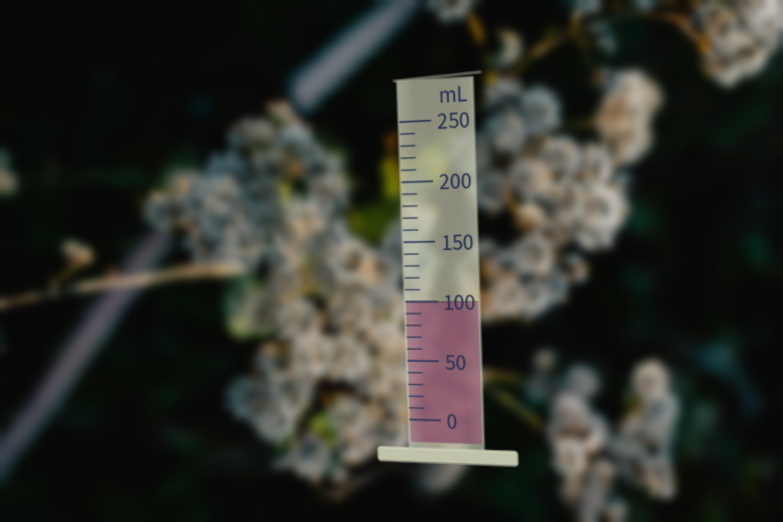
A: 100 mL
